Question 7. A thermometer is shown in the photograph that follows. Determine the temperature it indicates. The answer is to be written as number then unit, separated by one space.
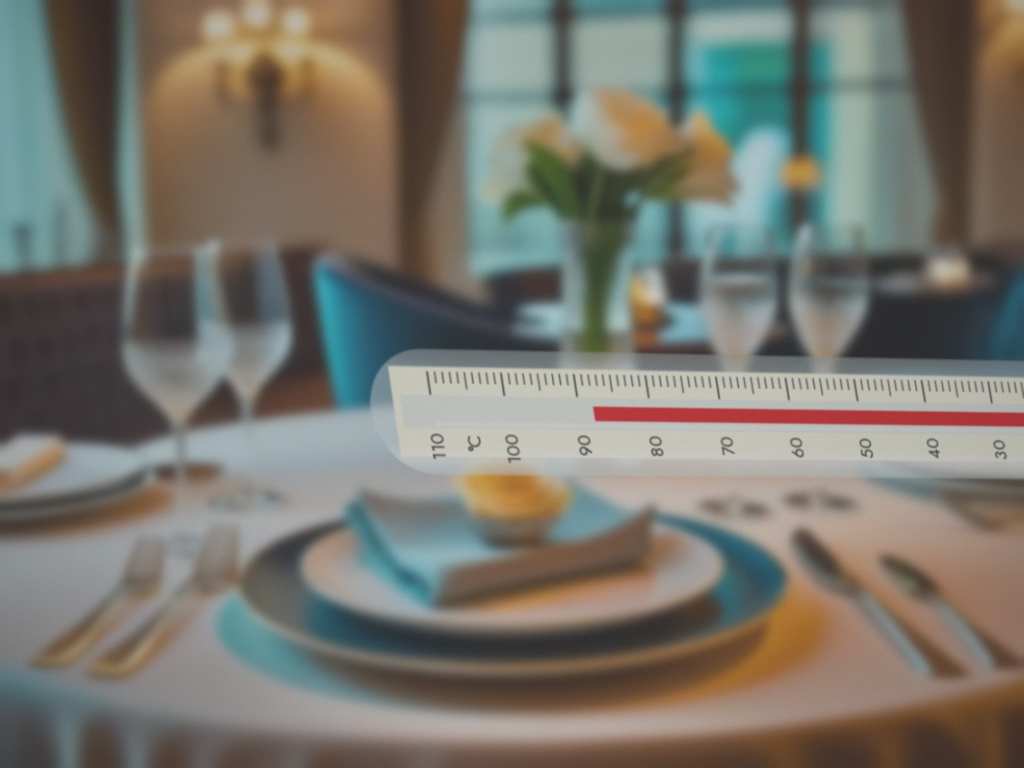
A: 88 °C
